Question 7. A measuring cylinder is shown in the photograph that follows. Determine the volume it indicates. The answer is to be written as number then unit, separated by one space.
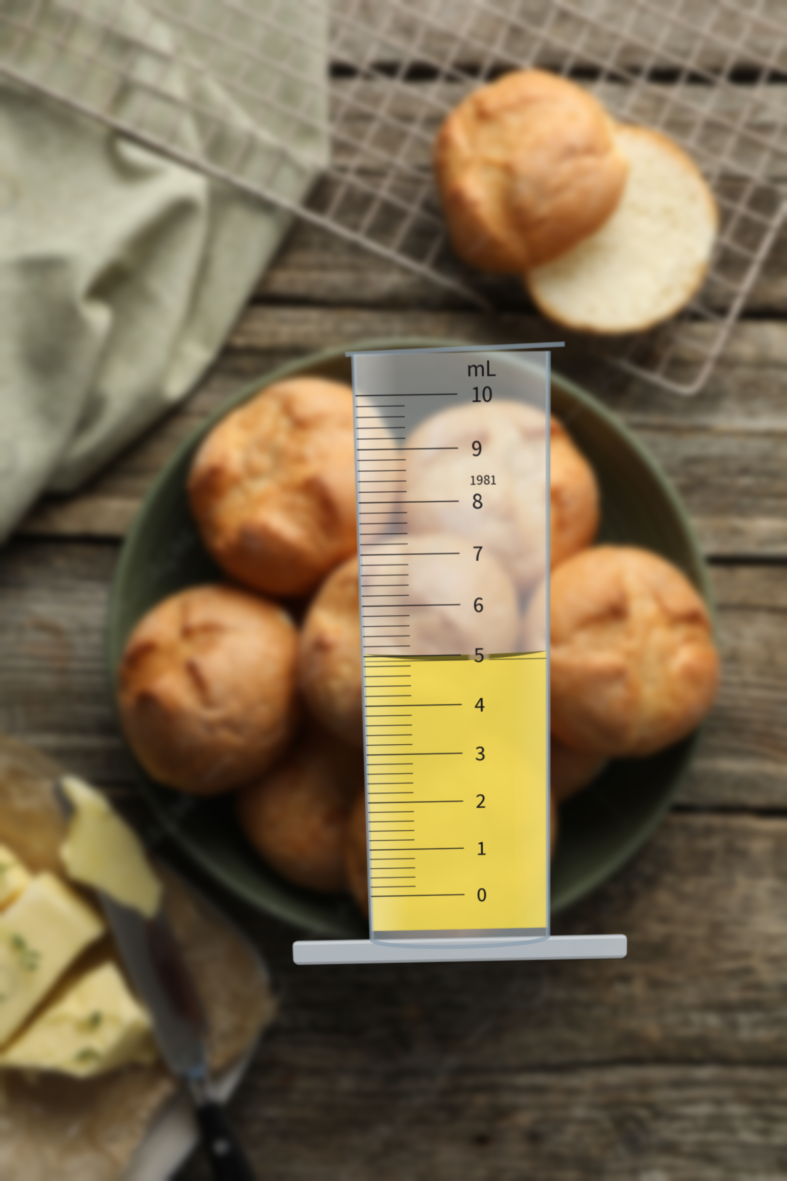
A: 4.9 mL
